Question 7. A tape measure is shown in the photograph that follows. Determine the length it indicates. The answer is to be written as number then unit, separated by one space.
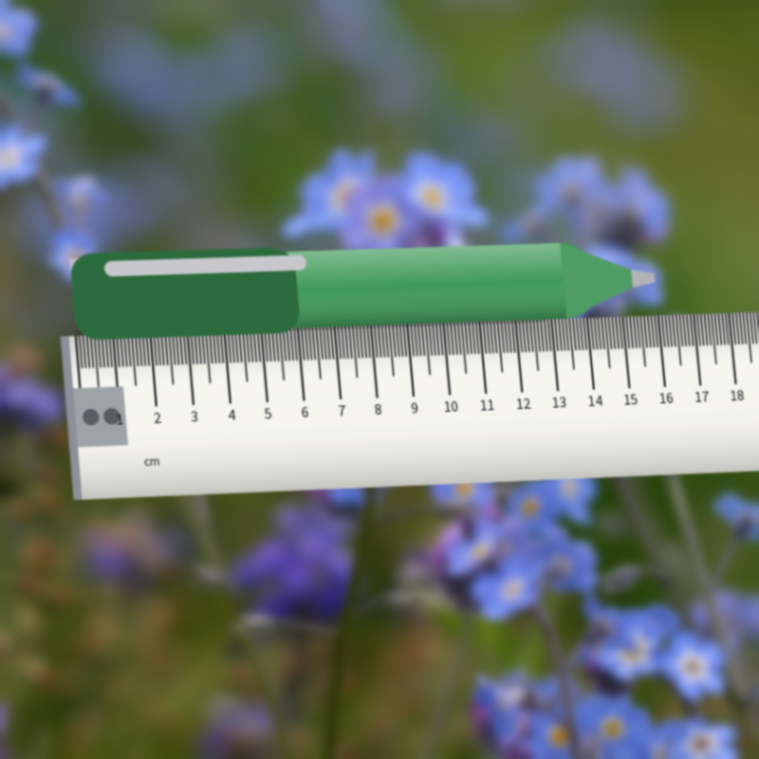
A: 16 cm
